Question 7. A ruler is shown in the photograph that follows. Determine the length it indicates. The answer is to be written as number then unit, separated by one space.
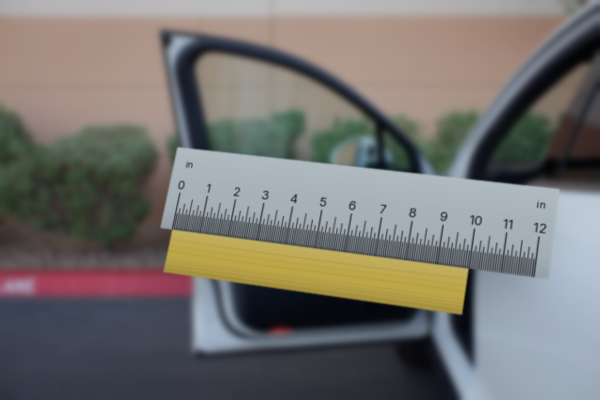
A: 10 in
